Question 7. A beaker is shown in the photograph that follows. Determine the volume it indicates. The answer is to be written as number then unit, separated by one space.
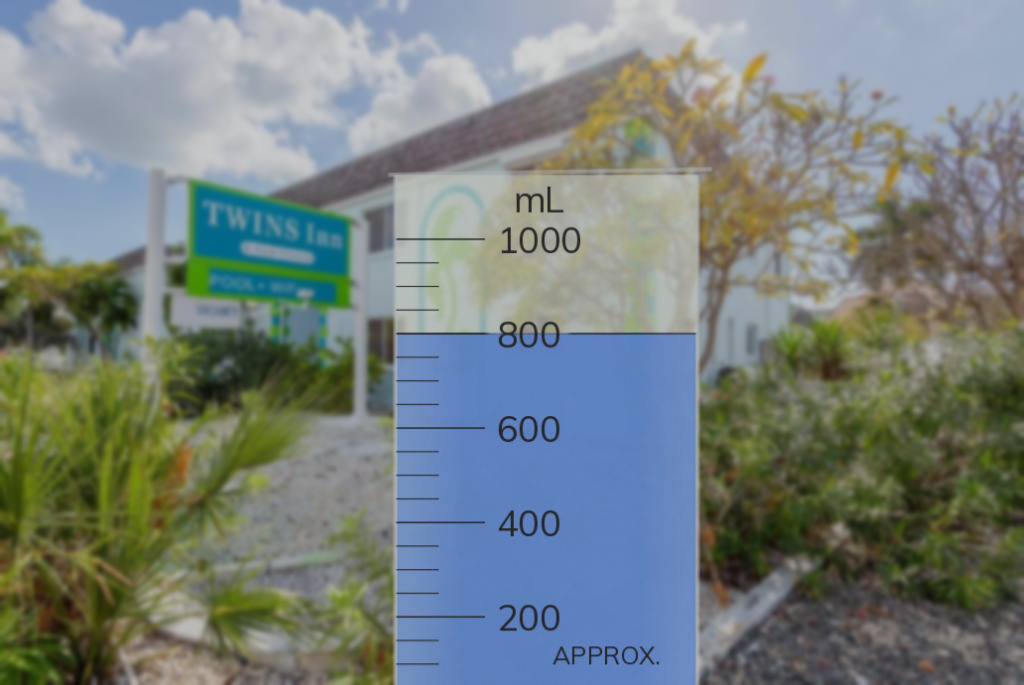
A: 800 mL
